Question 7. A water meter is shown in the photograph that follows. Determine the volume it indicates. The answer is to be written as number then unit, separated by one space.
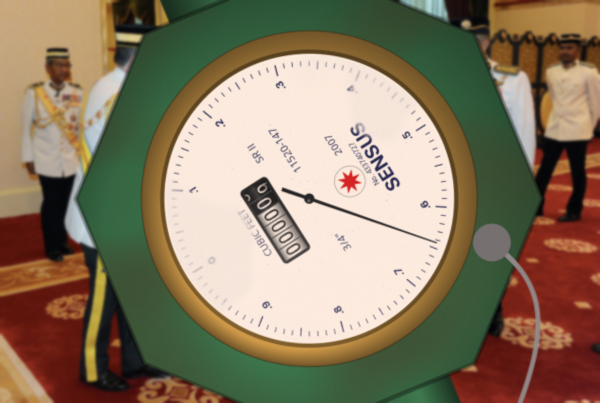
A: 8.64 ft³
